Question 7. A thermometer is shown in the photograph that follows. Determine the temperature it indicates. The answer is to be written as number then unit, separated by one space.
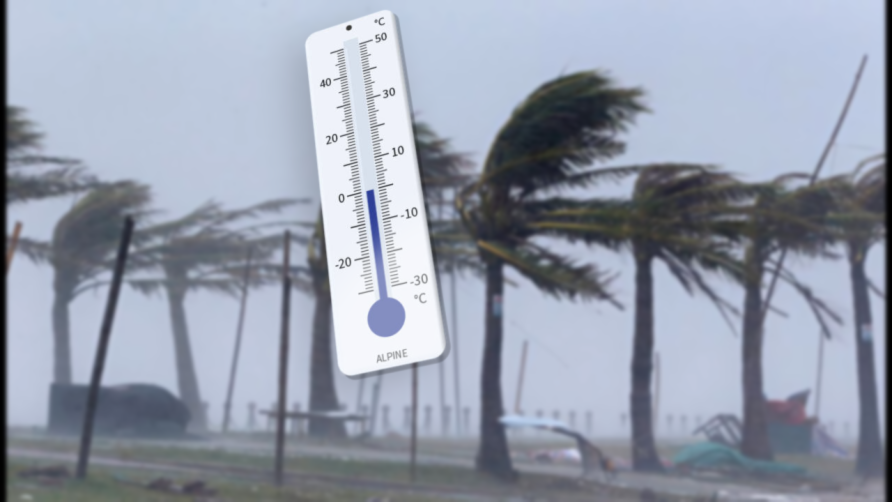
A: 0 °C
